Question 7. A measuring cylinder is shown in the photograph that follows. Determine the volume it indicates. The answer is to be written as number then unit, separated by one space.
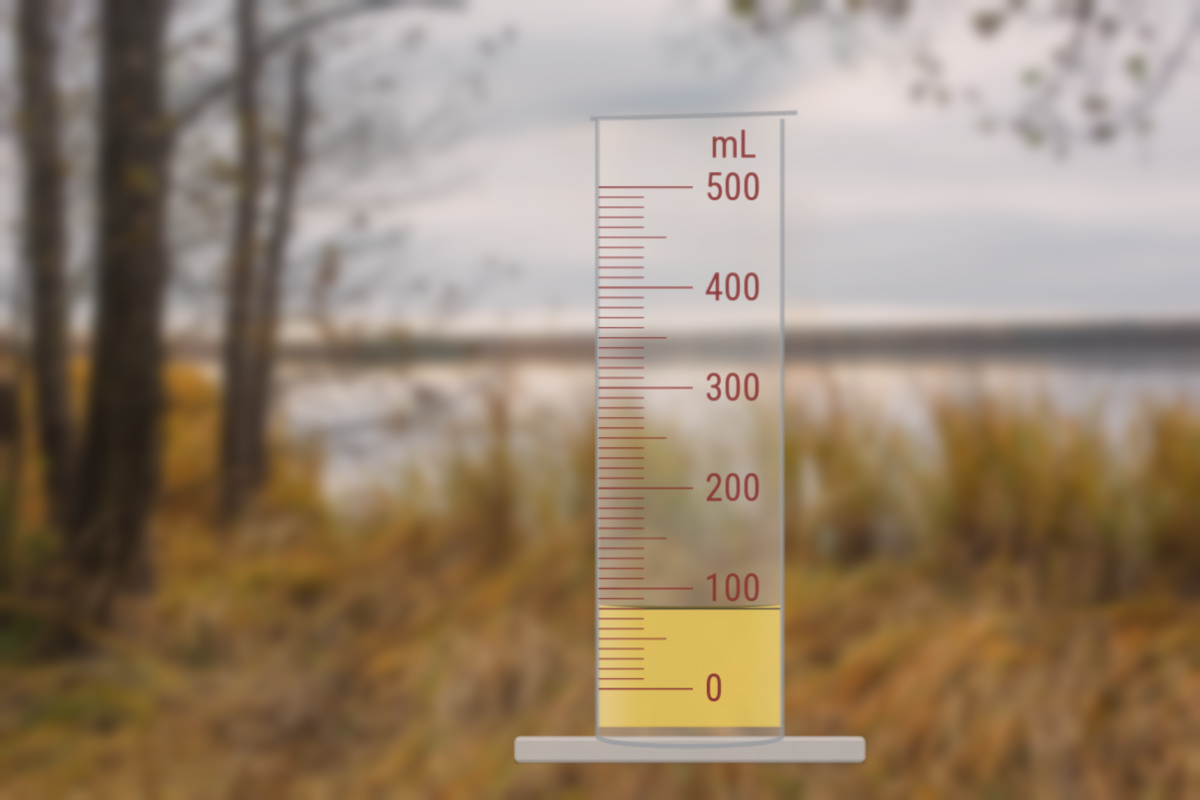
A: 80 mL
